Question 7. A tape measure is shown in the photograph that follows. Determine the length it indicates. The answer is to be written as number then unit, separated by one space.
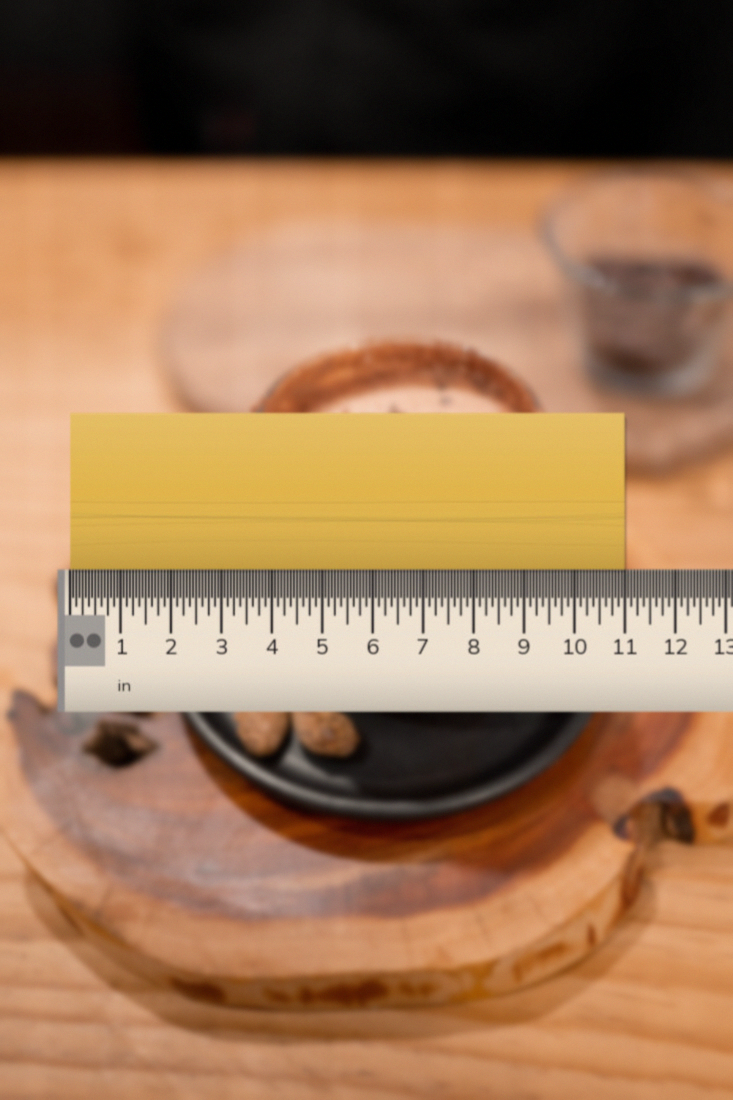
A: 11 in
